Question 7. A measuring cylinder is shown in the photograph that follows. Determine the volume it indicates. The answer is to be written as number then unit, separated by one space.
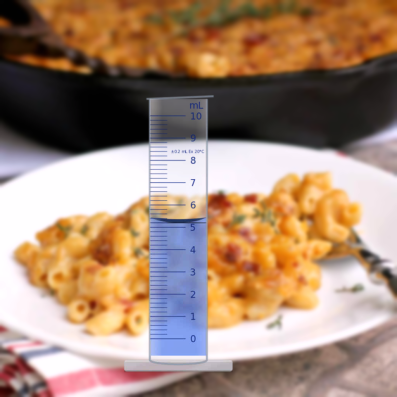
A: 5.2 mL
